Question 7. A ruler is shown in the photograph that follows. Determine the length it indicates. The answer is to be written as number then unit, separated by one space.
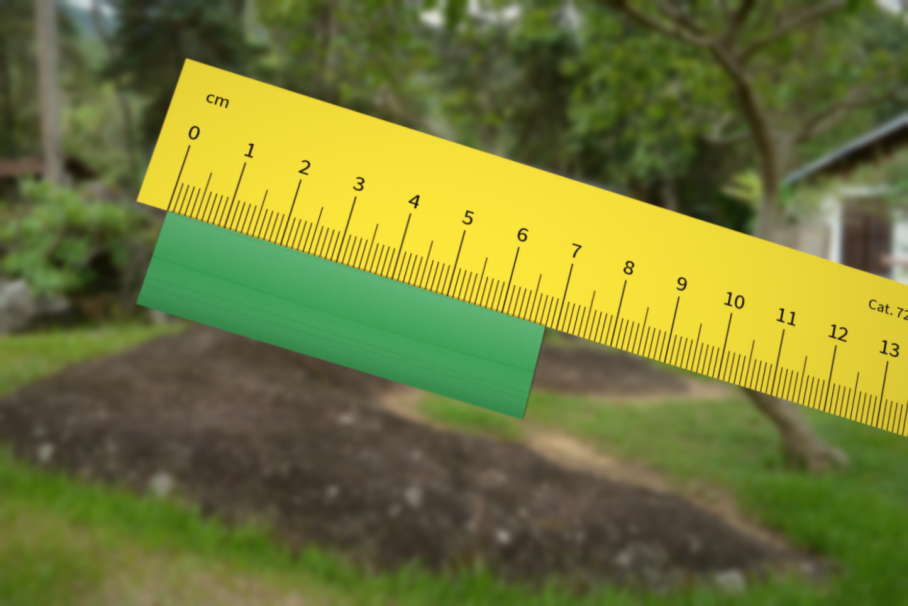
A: 6.8 cm
